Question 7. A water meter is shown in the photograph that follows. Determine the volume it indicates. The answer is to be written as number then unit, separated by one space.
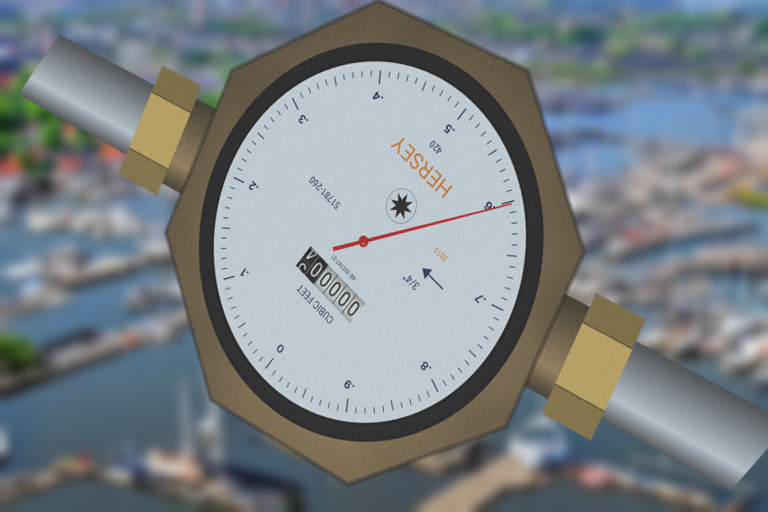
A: 3.60 ft³
